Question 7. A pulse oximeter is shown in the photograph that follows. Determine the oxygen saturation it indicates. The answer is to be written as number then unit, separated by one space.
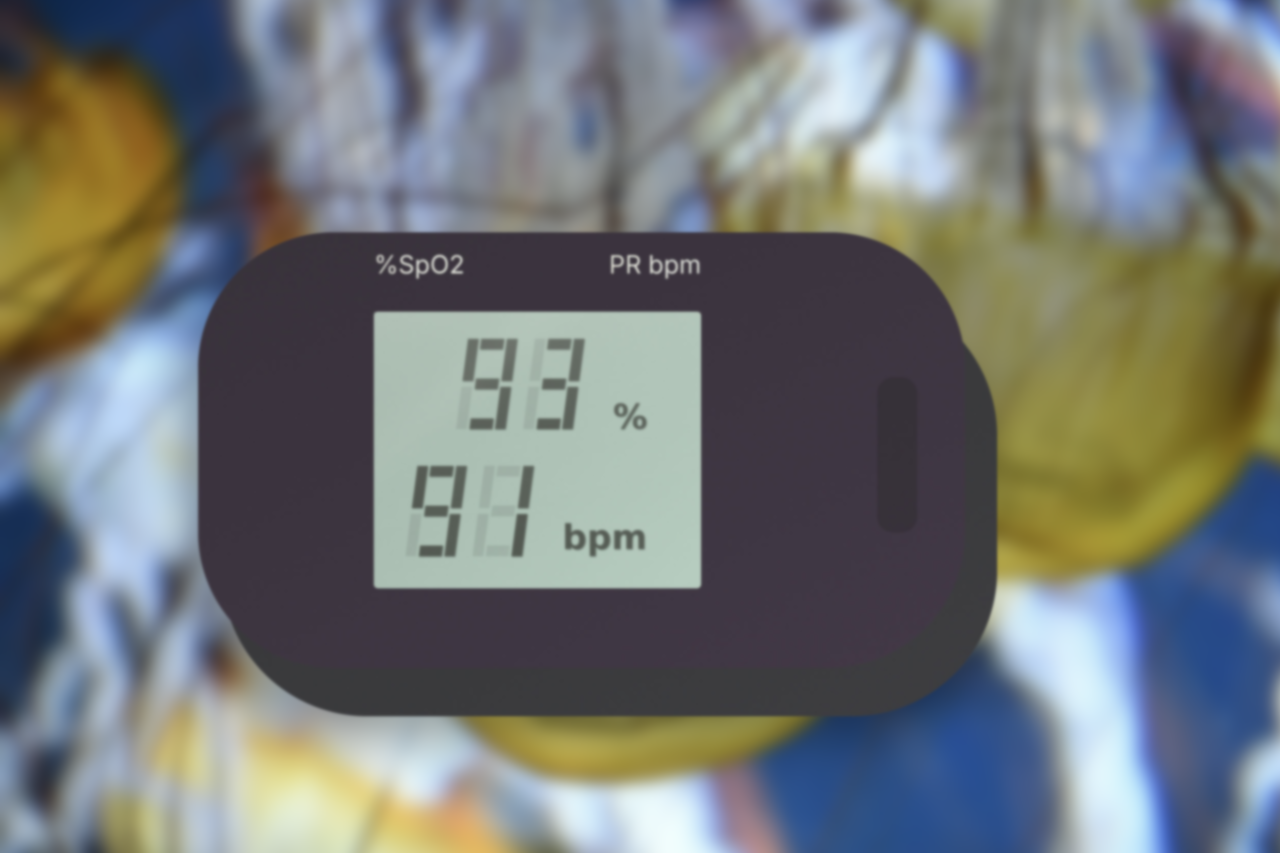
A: 93 %
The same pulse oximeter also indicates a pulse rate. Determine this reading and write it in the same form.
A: 91 bpm
